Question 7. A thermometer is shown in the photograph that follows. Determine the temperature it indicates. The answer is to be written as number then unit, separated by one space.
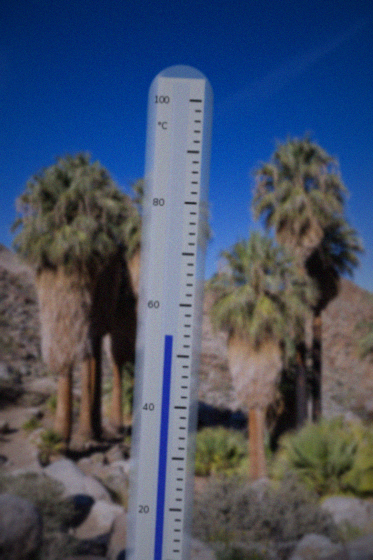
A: 54 °C
